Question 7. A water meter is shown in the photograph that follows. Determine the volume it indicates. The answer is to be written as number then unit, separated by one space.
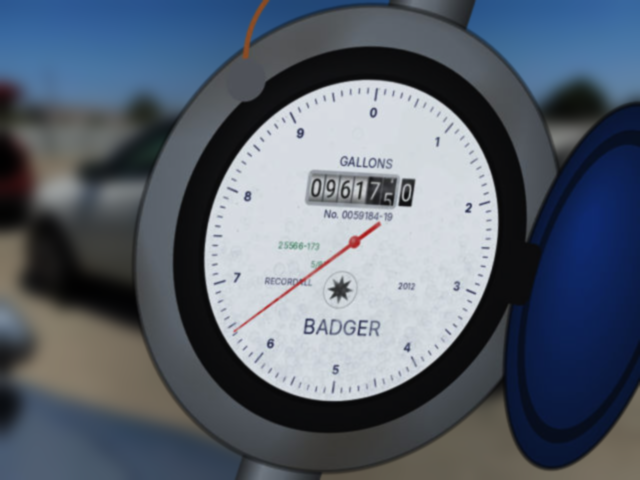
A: 961746.4 gal
